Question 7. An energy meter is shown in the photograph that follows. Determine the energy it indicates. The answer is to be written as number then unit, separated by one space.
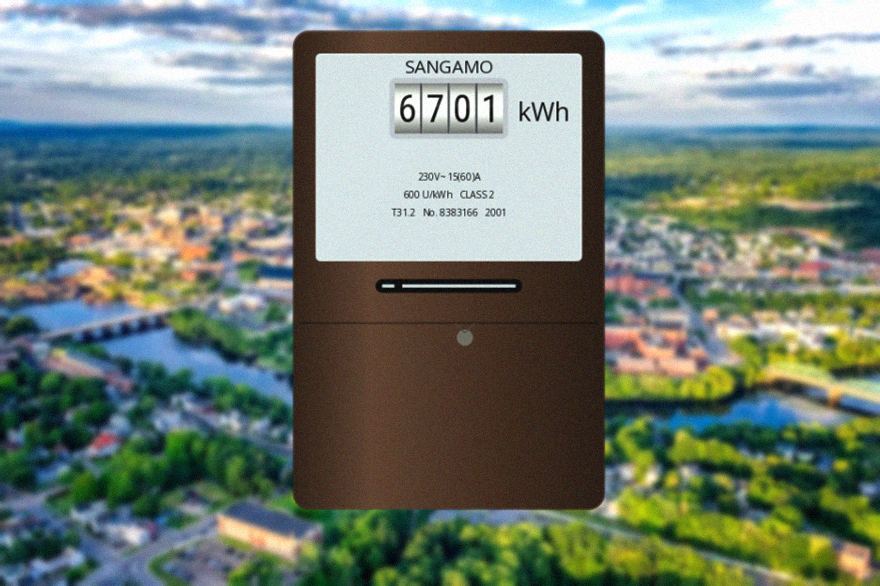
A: 6701 kWh
